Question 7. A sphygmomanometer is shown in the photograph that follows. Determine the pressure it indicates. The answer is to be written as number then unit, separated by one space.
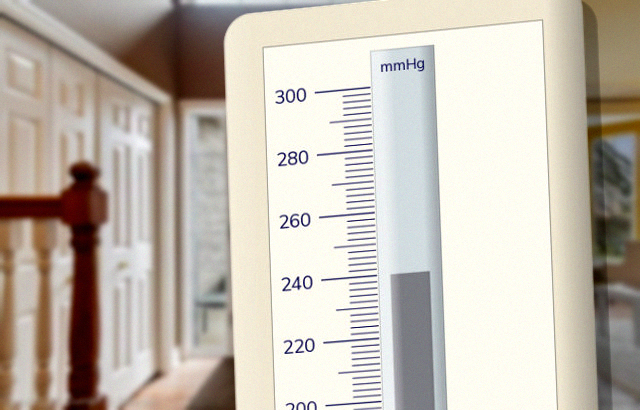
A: 240 mmHg
